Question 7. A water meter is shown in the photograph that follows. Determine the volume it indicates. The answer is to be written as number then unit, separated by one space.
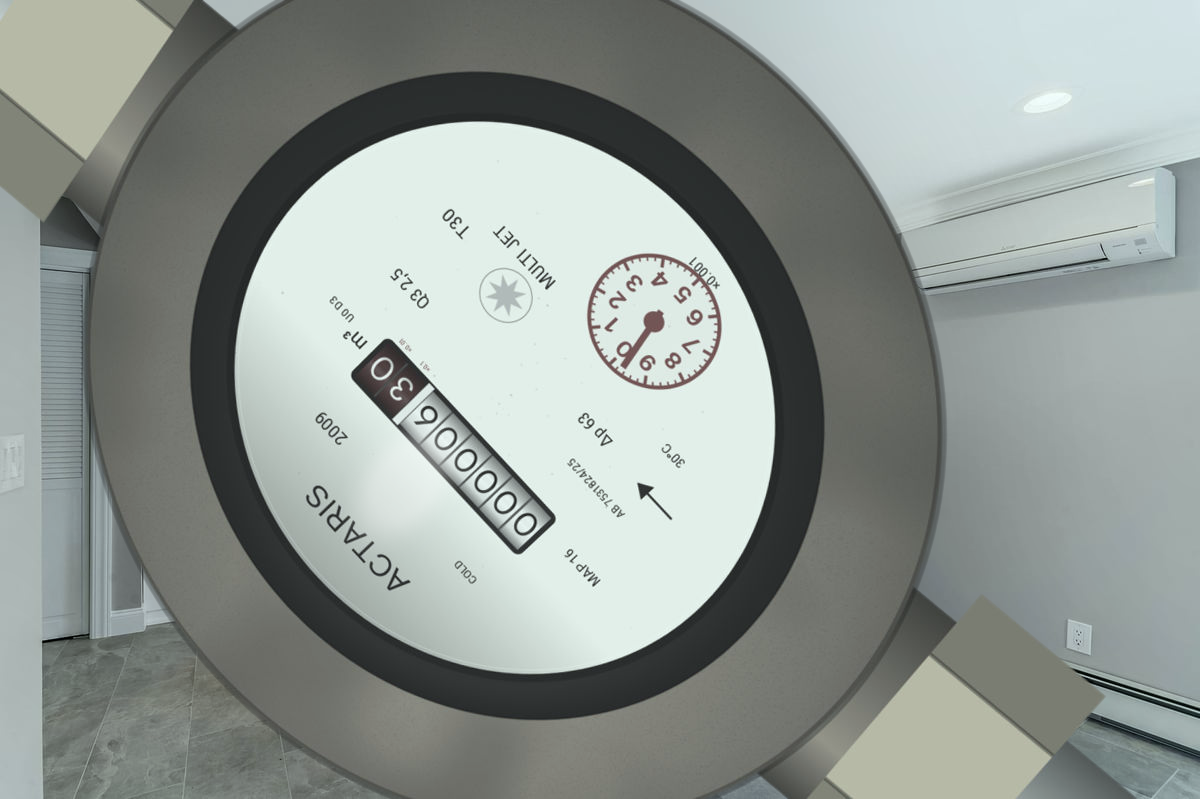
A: 6.299 m³
